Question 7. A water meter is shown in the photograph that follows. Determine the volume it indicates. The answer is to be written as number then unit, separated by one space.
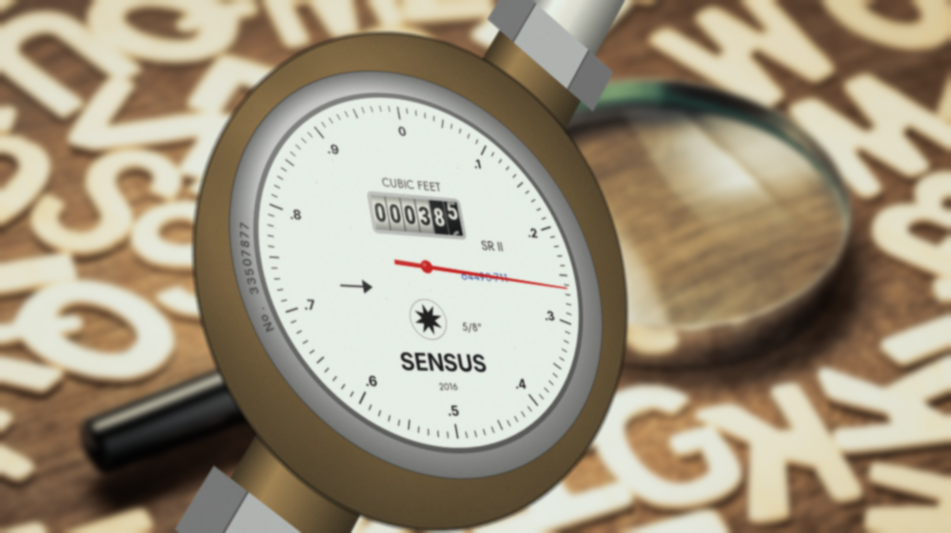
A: 385.26 ft³
